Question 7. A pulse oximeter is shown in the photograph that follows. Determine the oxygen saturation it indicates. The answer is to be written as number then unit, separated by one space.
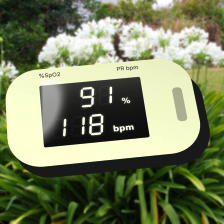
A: 91 %
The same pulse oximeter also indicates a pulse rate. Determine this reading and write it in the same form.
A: 118 bpm
